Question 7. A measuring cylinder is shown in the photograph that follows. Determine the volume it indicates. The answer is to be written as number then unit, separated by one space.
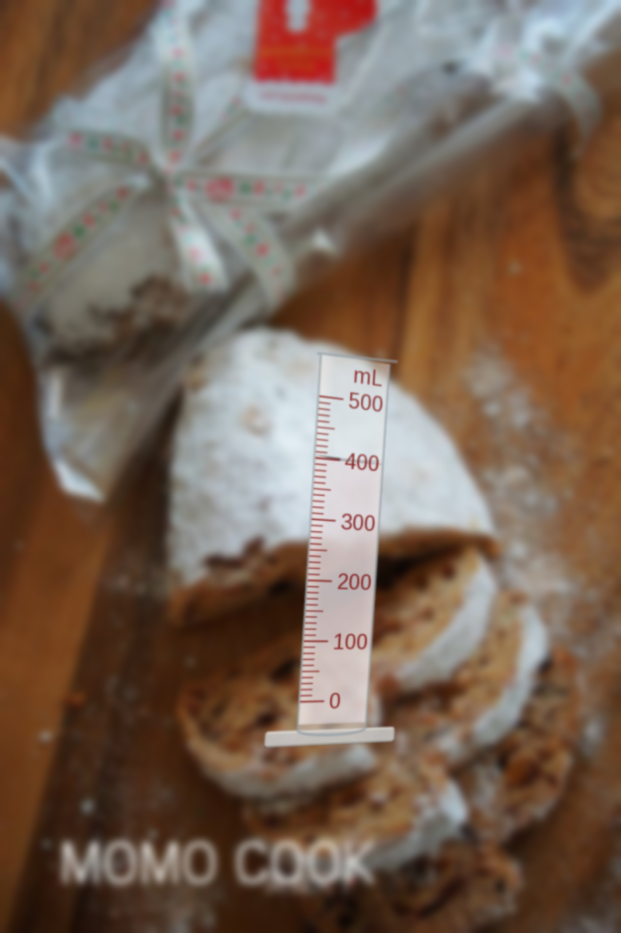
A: 400 mL
